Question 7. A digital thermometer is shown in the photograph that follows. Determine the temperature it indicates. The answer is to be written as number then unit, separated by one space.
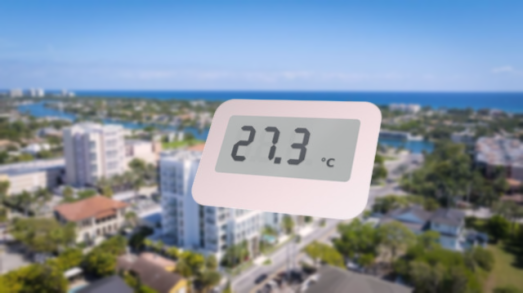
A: 27.3 °C
